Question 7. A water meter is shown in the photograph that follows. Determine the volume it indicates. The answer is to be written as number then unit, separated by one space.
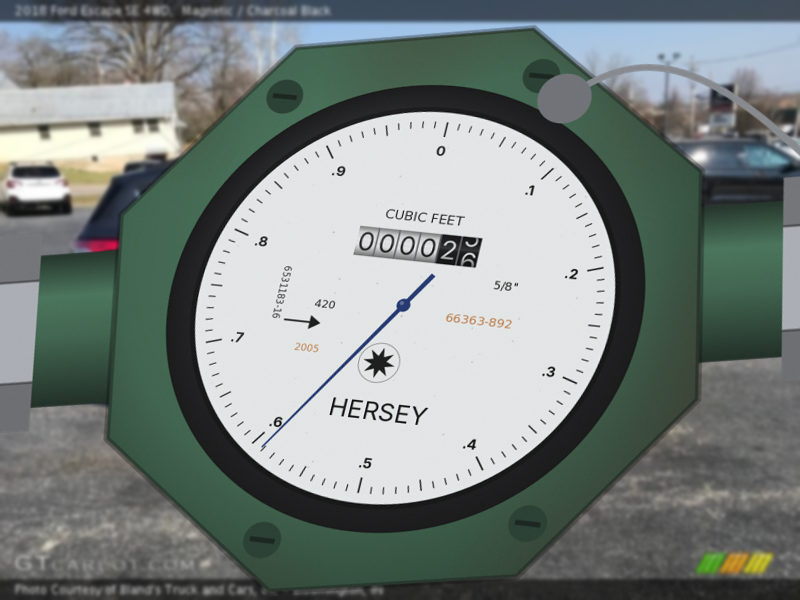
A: 25.59 ft³
